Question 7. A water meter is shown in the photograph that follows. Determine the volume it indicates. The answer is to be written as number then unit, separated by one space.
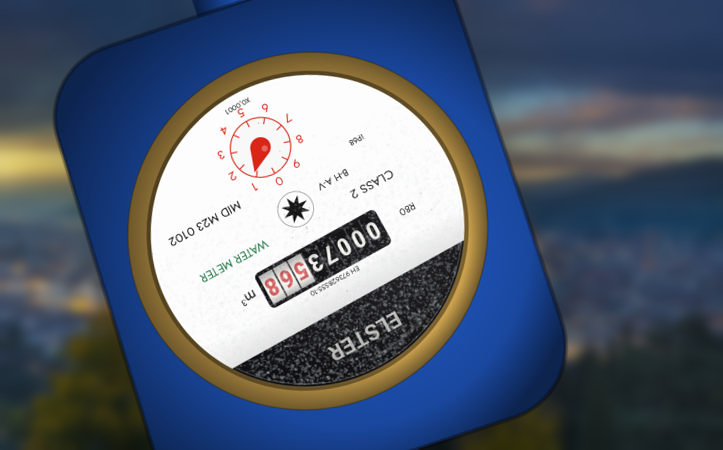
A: 73.5681 m³
